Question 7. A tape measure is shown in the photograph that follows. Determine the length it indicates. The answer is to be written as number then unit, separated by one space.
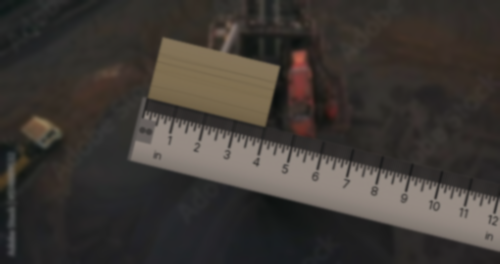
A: 4 in
